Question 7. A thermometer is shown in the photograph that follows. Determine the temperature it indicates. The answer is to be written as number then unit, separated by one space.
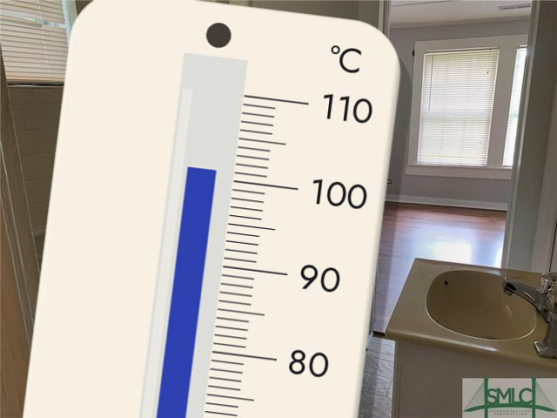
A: 101 °C
